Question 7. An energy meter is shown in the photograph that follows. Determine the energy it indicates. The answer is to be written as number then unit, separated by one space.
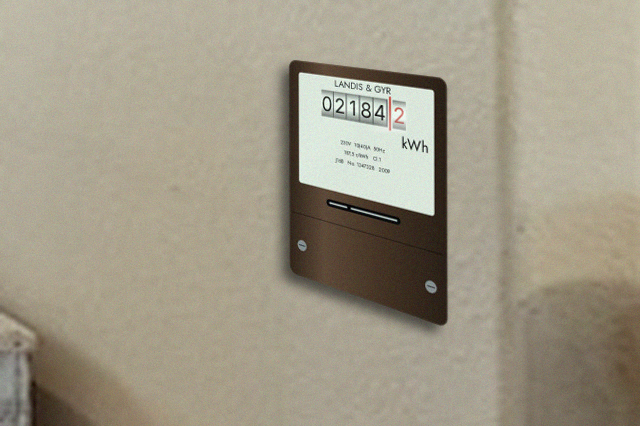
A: 2184.2 kWh
